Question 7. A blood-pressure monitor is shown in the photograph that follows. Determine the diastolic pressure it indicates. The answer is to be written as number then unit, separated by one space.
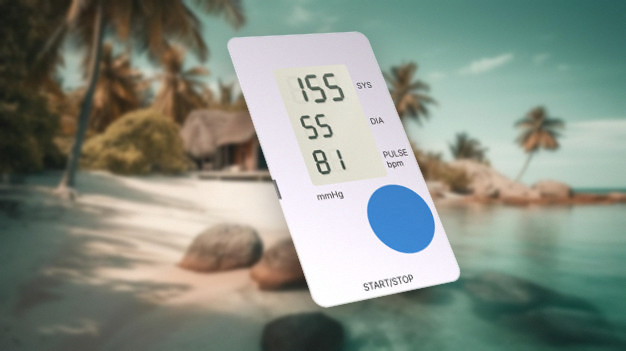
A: 55 mmHg
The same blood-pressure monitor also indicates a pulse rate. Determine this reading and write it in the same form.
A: 81 bpm
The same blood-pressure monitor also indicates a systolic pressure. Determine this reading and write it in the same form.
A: 155 mmHg
